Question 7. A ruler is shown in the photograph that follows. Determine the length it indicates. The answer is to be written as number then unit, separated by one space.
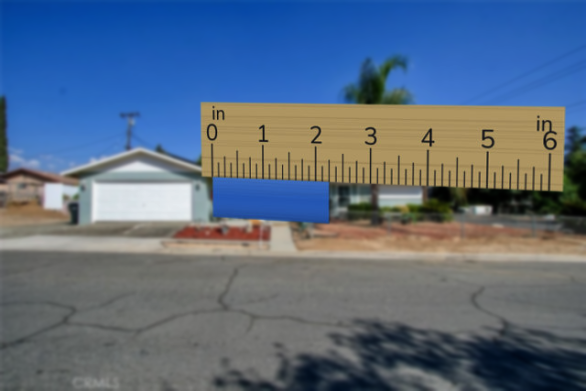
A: 2.25 in
